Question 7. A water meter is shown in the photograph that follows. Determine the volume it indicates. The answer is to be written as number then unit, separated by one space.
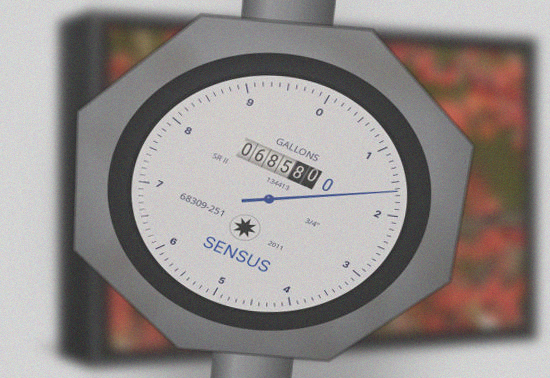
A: 685801.6 gal
